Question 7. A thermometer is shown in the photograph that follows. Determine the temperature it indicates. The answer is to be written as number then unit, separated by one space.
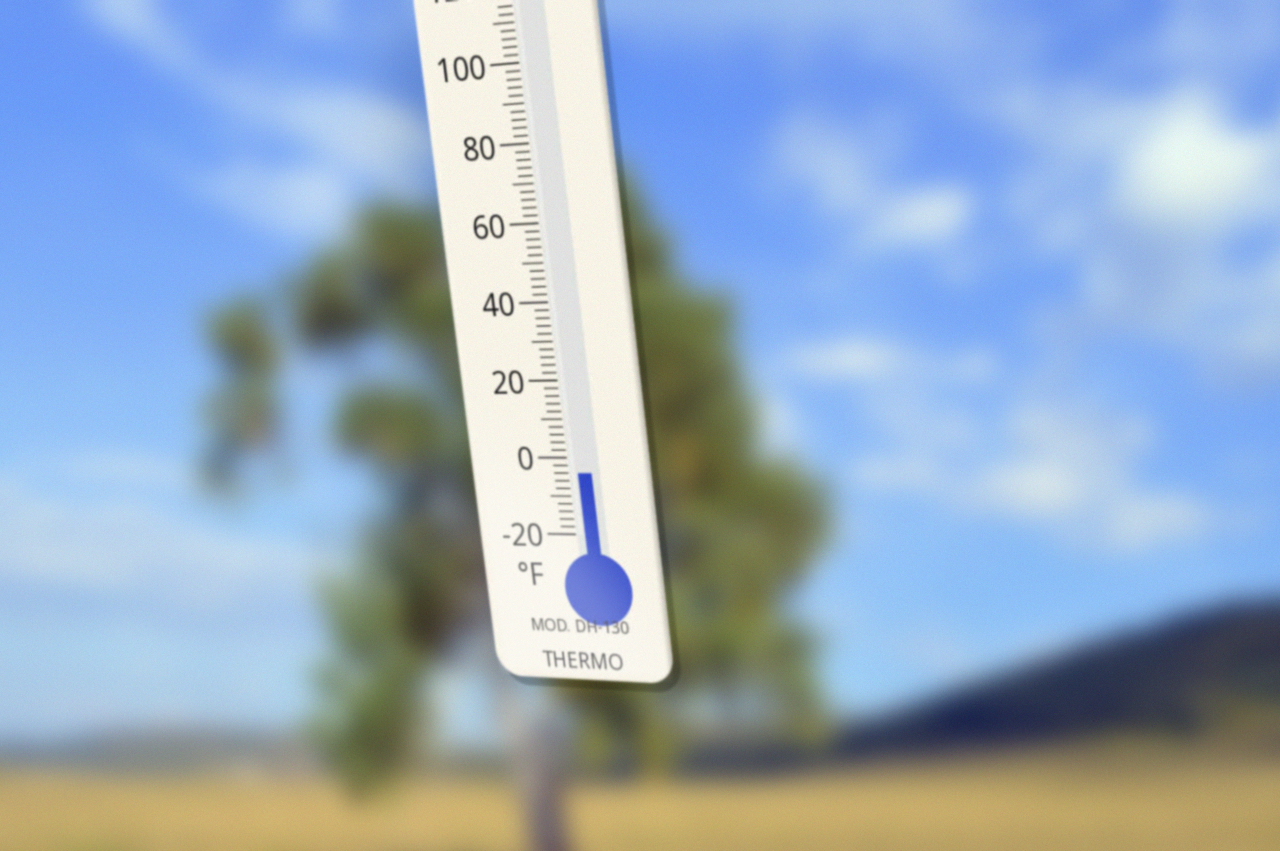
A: -4 °F
